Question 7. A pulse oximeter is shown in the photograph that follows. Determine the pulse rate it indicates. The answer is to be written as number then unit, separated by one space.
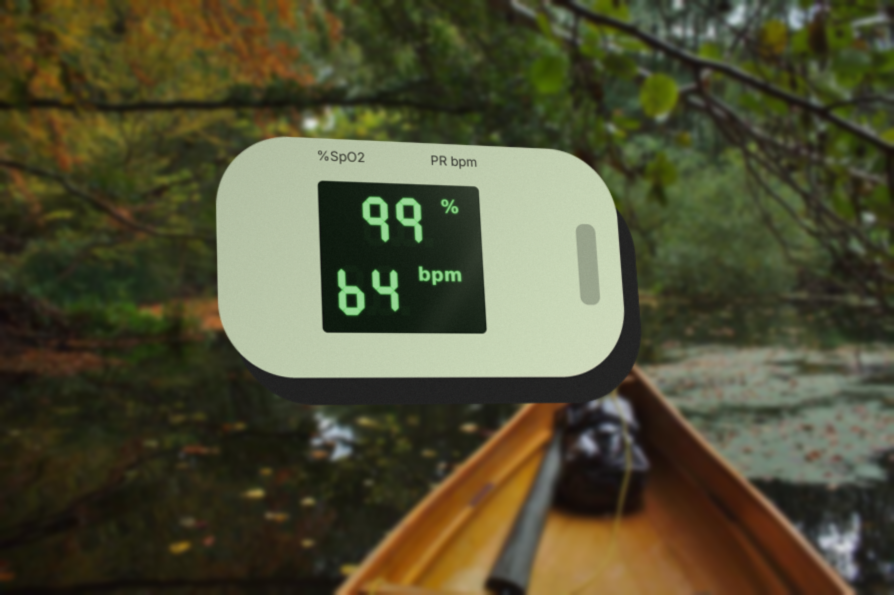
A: 64 bpm
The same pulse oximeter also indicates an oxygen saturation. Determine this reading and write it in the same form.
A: 99 %
